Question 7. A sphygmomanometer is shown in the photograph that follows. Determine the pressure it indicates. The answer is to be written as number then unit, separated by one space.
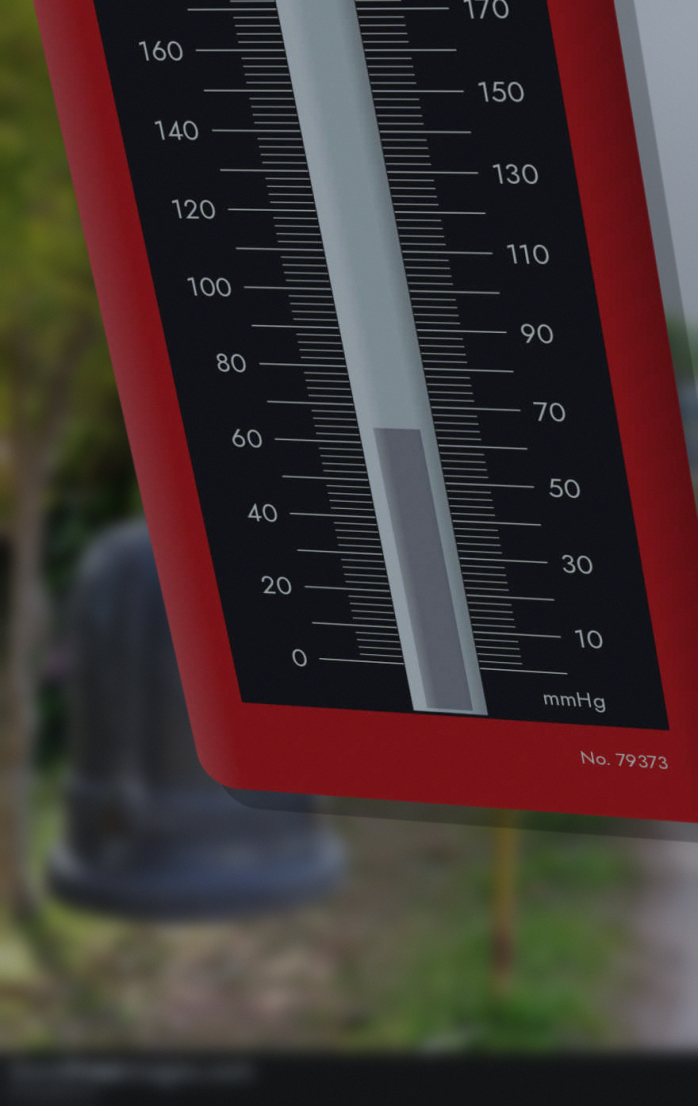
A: 64 mmHg
